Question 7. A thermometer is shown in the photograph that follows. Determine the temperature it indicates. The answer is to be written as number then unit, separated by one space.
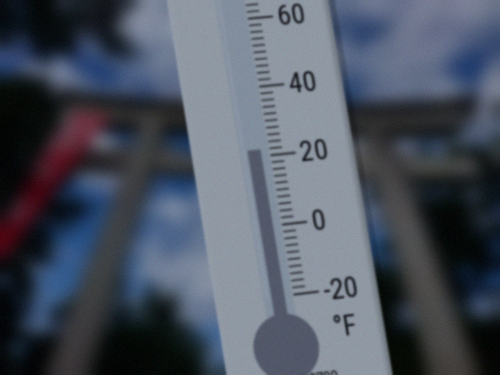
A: 22 °F
